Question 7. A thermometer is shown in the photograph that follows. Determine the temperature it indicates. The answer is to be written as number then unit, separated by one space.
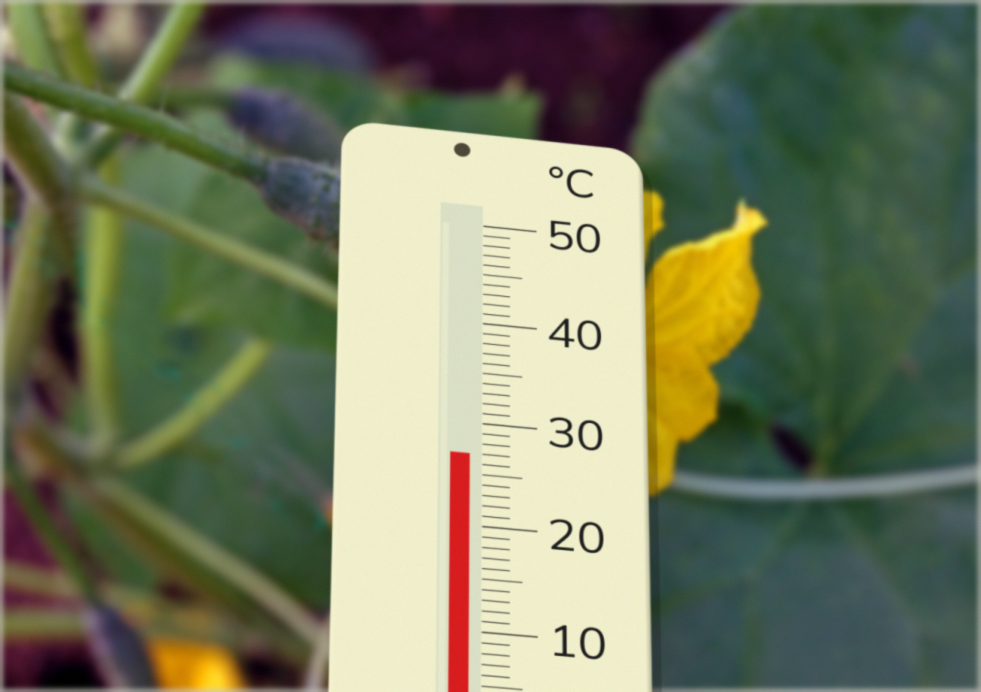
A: 27 °C
